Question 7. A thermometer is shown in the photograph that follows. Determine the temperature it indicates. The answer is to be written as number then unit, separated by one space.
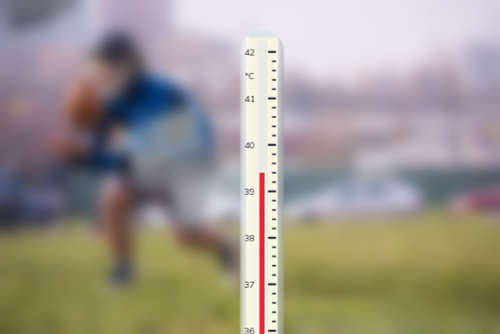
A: 39.4 °C
